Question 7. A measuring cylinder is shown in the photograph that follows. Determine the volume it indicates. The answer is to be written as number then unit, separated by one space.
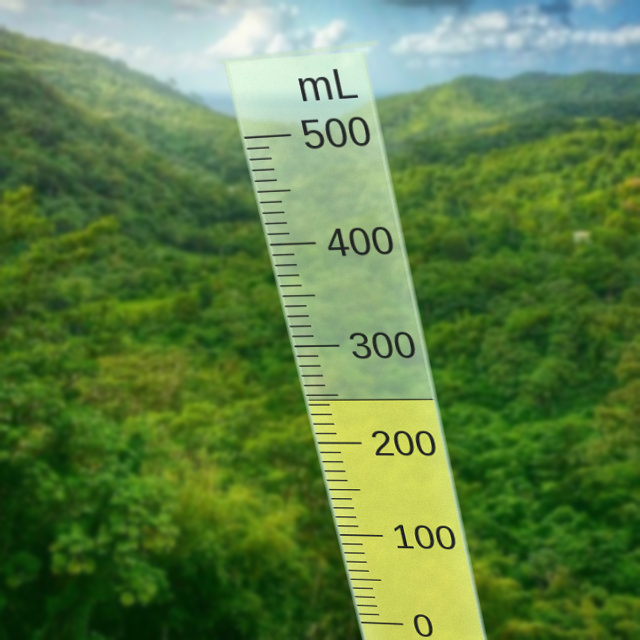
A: 245 mL
